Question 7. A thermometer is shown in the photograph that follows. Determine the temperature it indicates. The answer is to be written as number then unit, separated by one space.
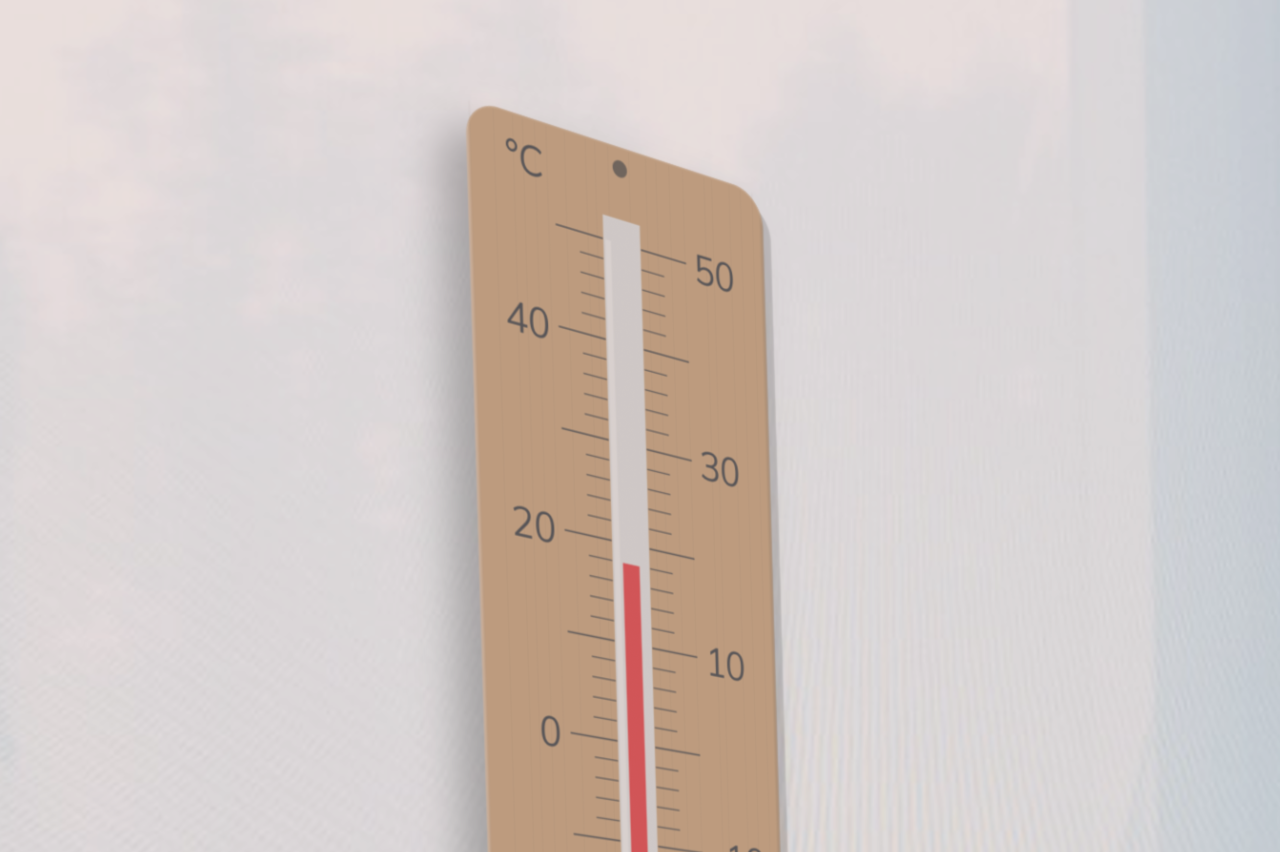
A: 18 °C
